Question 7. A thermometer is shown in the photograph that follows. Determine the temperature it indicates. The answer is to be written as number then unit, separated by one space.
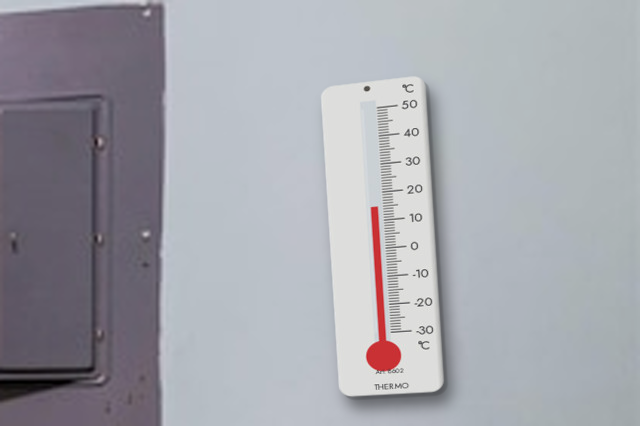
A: 15 °C
